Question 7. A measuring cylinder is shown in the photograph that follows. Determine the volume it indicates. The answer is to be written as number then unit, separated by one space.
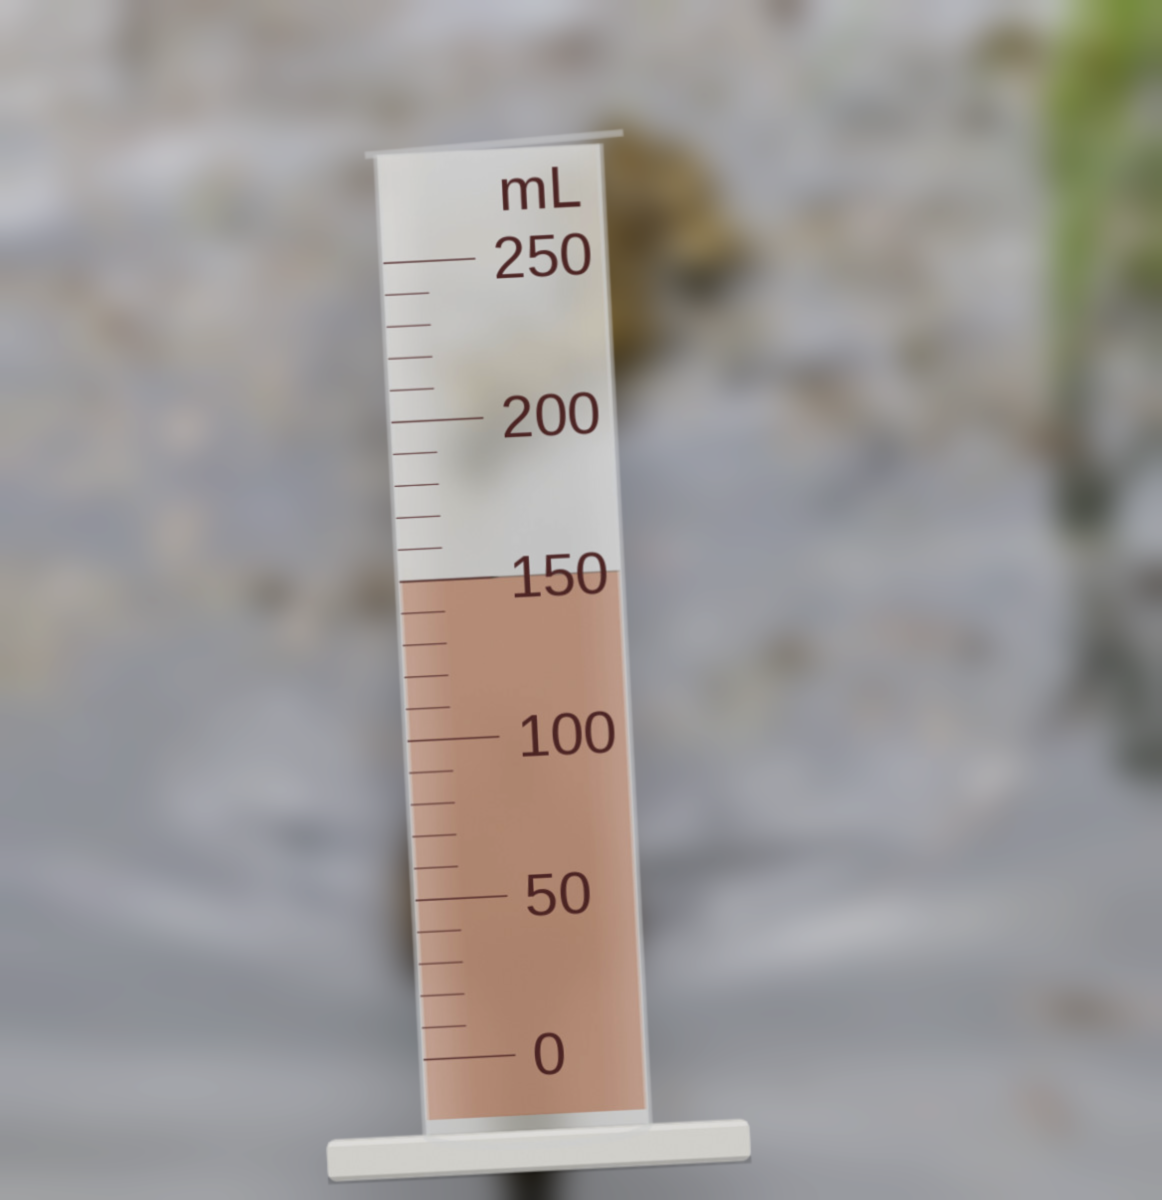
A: 150 mL
